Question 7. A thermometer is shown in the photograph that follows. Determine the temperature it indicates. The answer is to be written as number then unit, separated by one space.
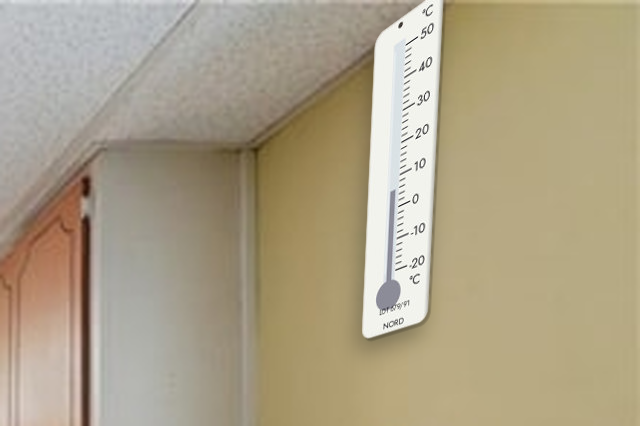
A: 6 °C
